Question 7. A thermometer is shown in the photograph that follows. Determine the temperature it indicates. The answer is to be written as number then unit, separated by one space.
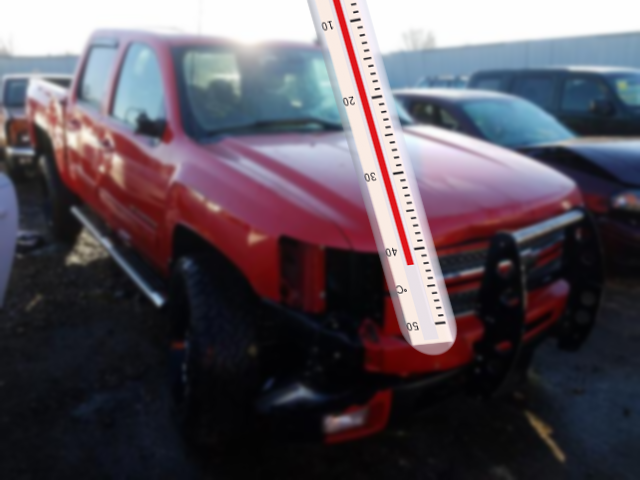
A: 42 °C
